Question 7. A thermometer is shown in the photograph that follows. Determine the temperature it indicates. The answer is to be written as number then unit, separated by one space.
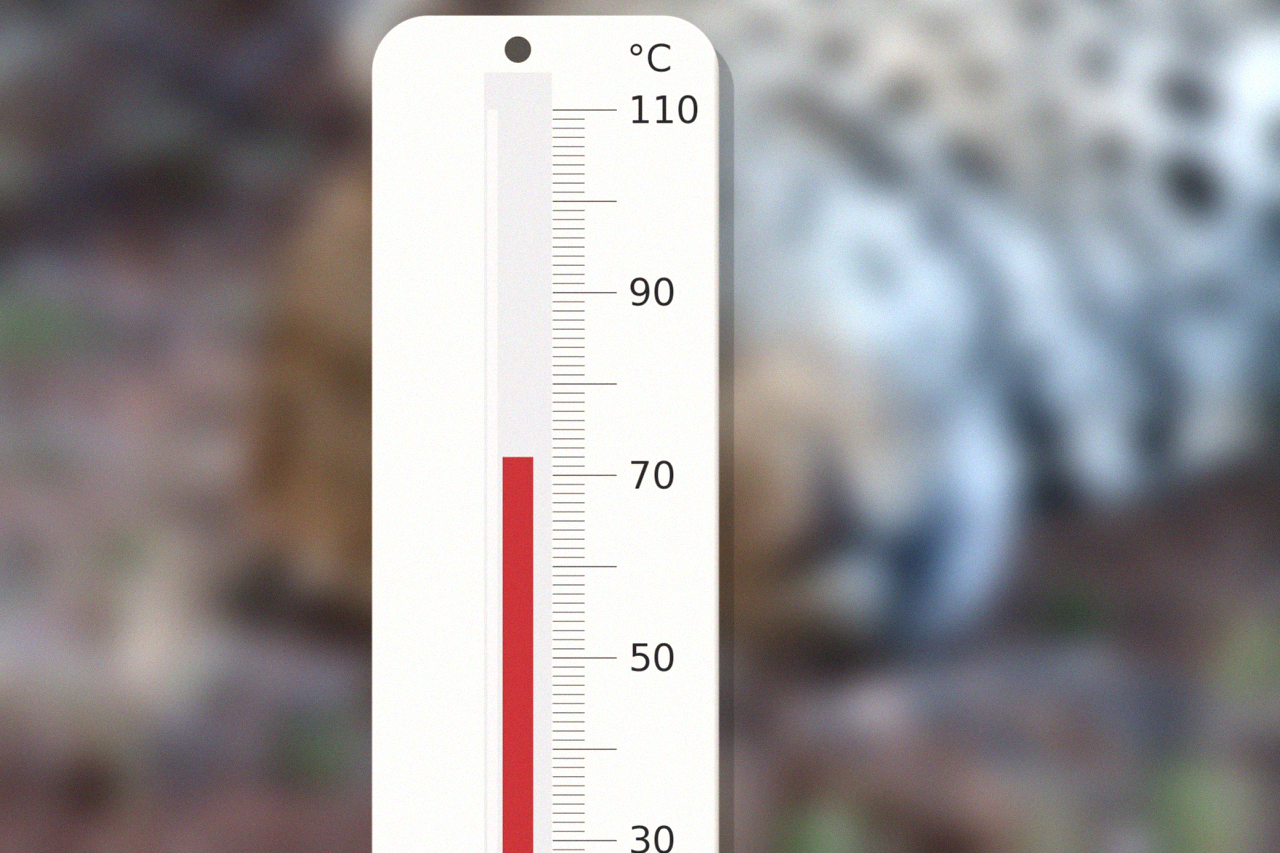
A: 72 °C
